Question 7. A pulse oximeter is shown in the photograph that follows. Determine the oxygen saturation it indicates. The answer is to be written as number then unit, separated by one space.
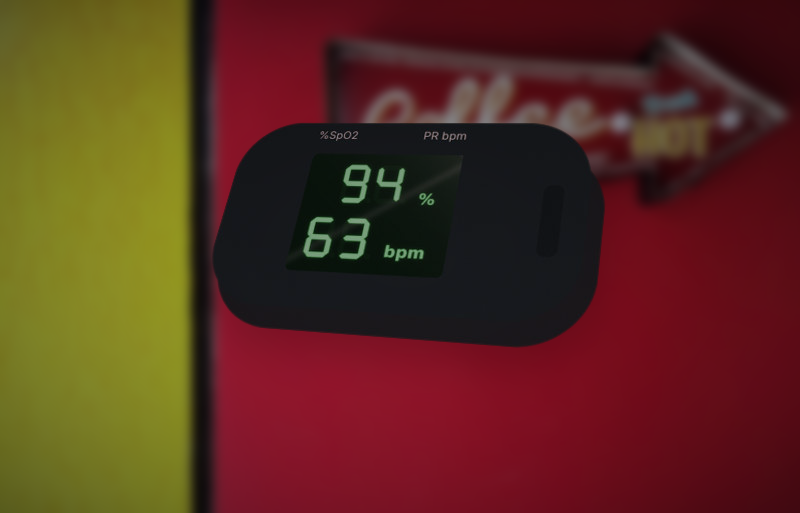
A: 94 %
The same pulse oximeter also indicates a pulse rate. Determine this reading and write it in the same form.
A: 63 bpm
